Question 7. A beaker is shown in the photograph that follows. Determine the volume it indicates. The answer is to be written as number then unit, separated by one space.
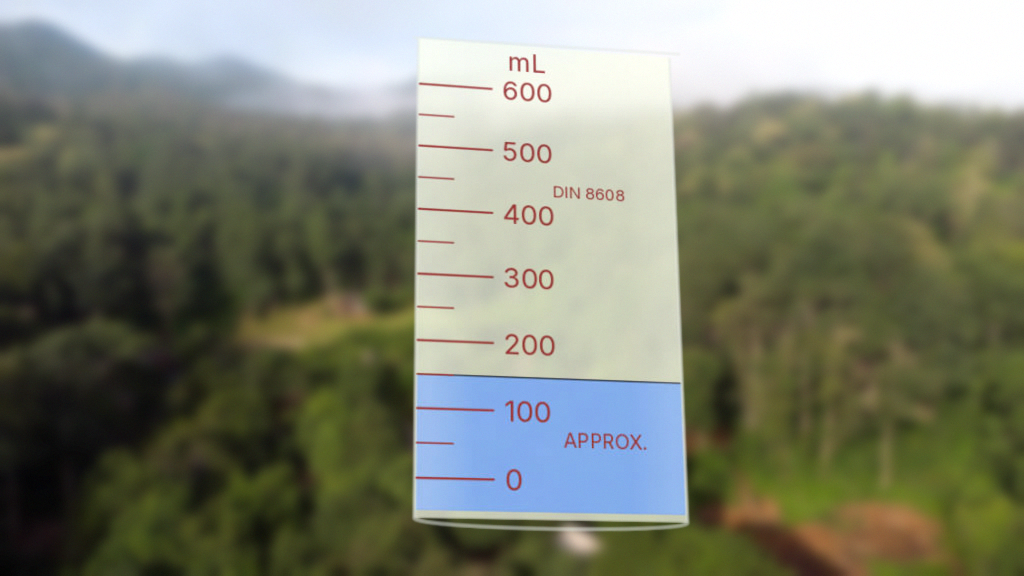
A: 150 mL
